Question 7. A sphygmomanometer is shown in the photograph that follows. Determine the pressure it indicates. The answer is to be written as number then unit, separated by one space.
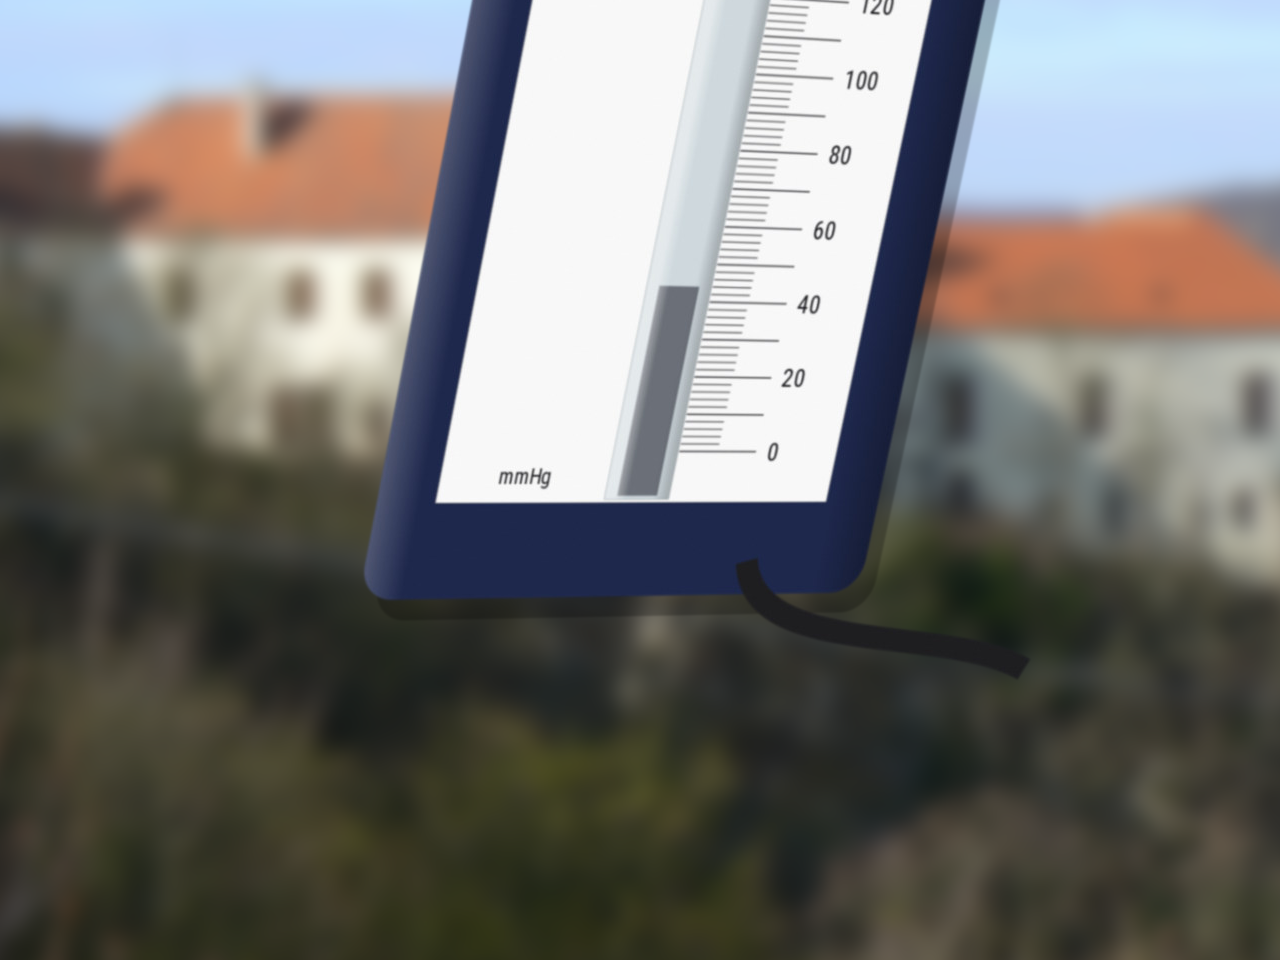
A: 44 mmHg
